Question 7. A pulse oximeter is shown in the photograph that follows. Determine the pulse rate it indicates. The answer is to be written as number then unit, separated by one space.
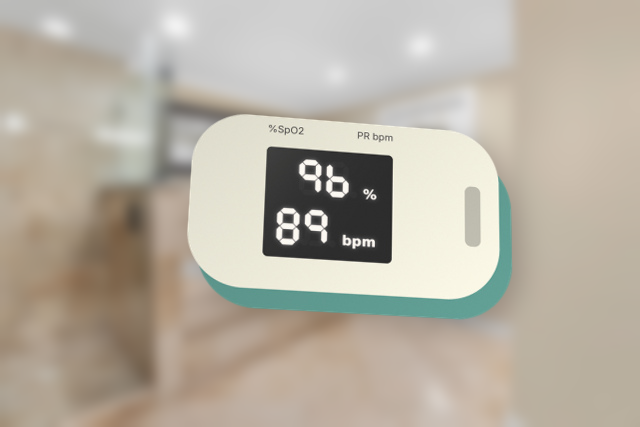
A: 89 bpm
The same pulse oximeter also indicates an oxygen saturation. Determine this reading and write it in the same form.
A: 96 %
